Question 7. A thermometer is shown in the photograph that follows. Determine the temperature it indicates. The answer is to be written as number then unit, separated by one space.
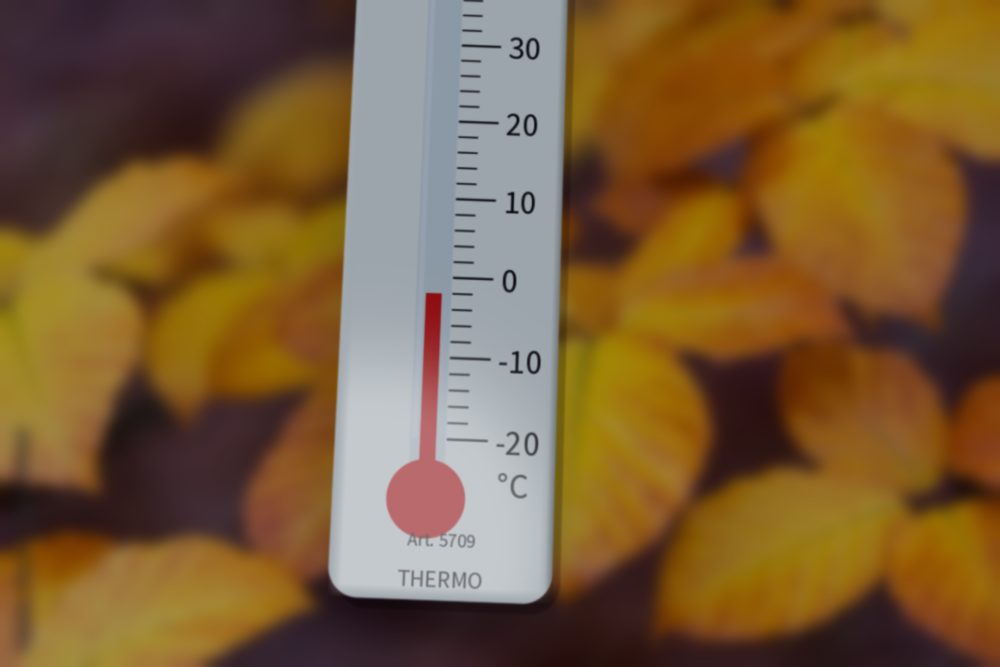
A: -2 °C
